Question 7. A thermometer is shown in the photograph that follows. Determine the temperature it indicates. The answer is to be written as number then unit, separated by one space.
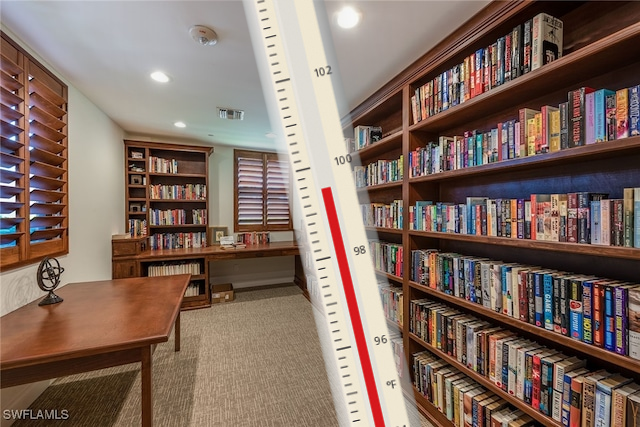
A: 99.5 °F
